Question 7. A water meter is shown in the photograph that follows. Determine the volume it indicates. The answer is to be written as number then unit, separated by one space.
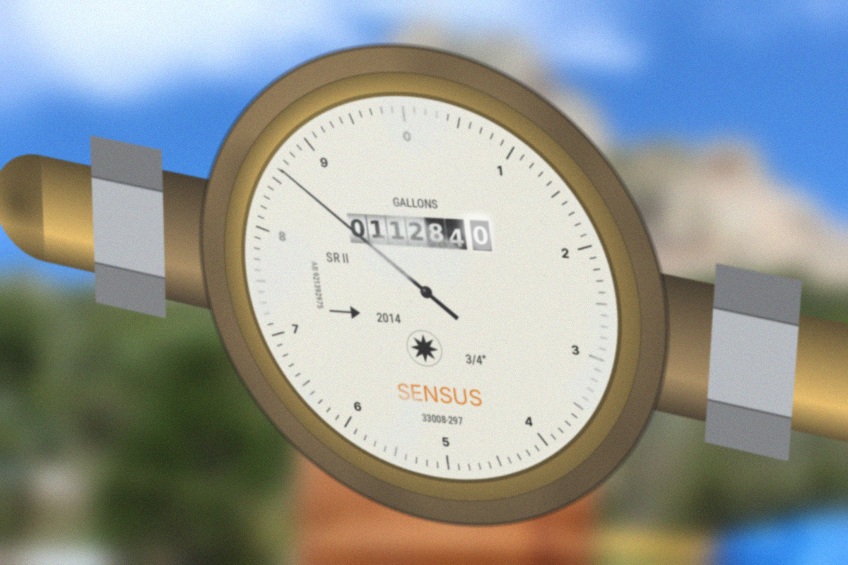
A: 112838.6 gal
